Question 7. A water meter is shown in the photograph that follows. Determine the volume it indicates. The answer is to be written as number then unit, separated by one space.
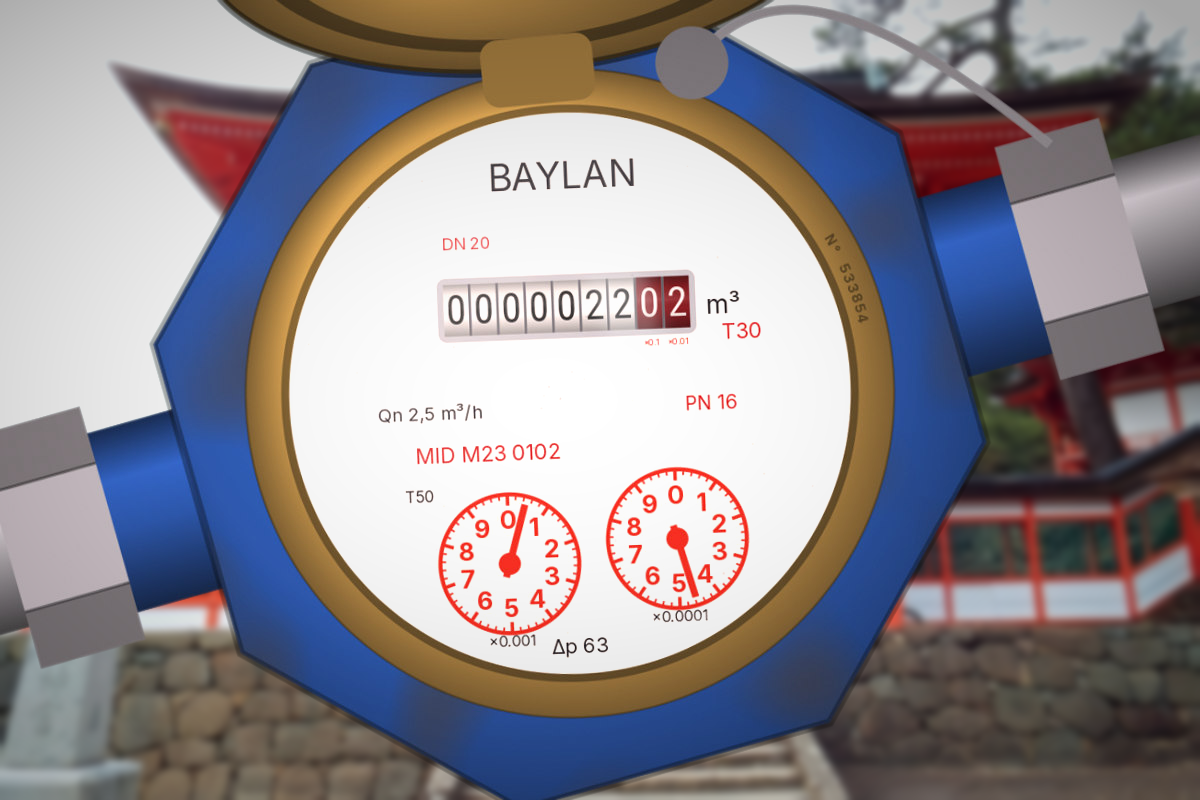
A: 22.0204 m³
